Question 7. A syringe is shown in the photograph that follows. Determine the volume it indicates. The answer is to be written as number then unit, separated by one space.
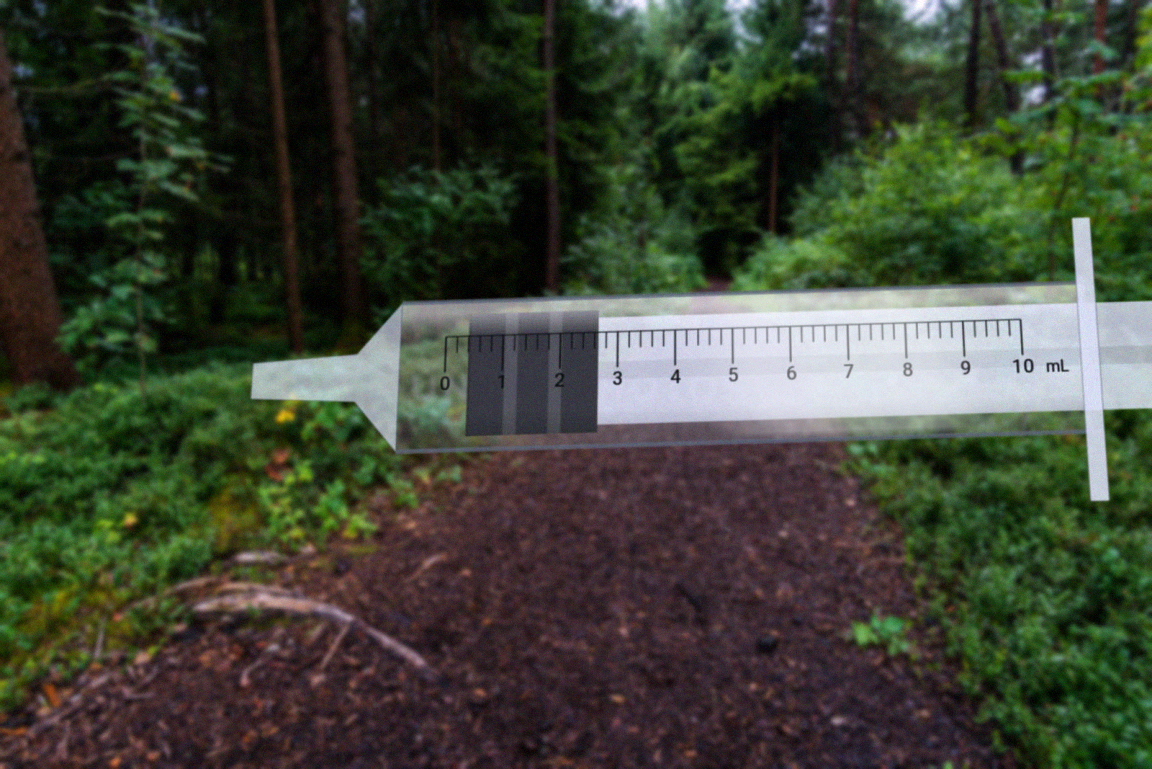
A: 0.4 mL
